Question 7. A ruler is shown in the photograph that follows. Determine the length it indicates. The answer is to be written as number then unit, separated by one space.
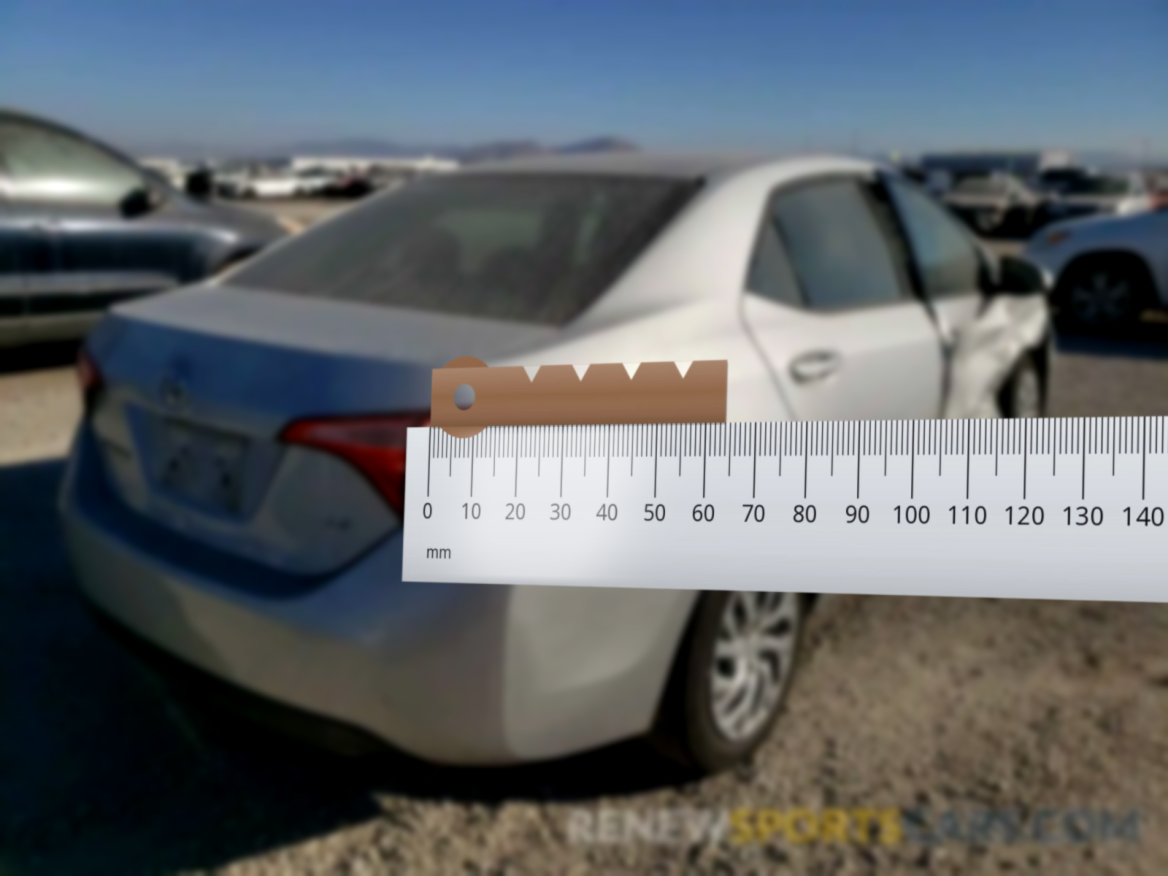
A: 64 mm
